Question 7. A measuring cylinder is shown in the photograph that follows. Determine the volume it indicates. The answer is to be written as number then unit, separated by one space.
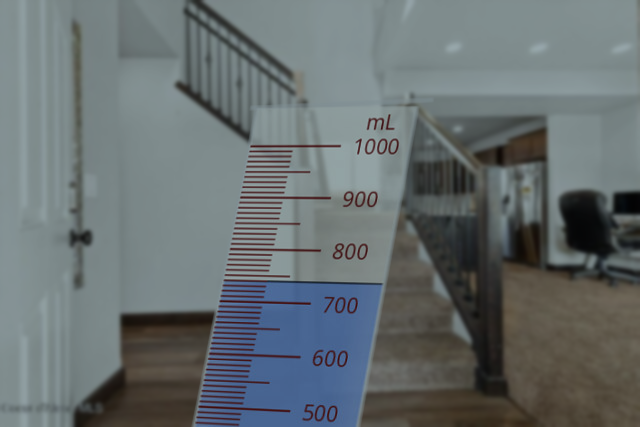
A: 740 mL
